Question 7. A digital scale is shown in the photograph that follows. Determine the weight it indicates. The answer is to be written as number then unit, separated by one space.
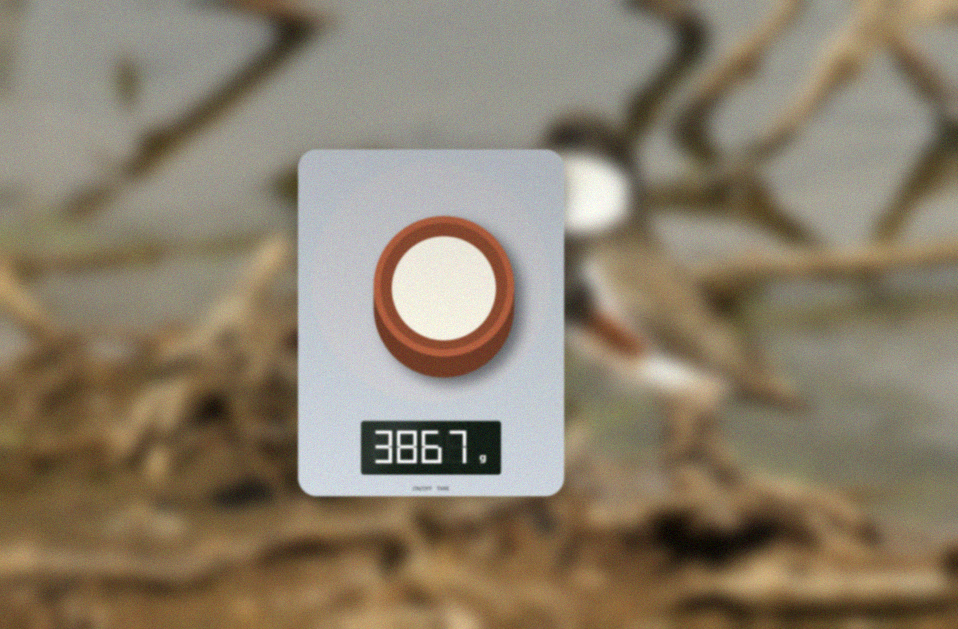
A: 3867 g
